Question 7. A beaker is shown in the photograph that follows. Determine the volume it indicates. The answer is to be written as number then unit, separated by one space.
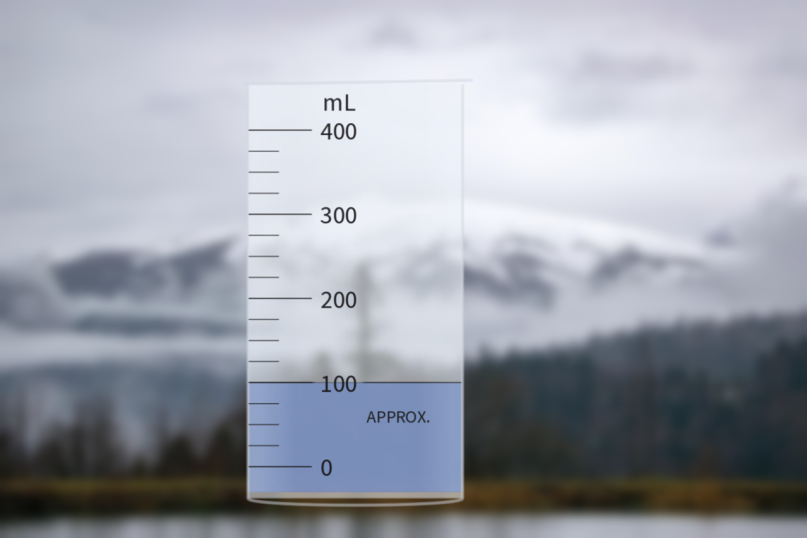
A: 100 mL
